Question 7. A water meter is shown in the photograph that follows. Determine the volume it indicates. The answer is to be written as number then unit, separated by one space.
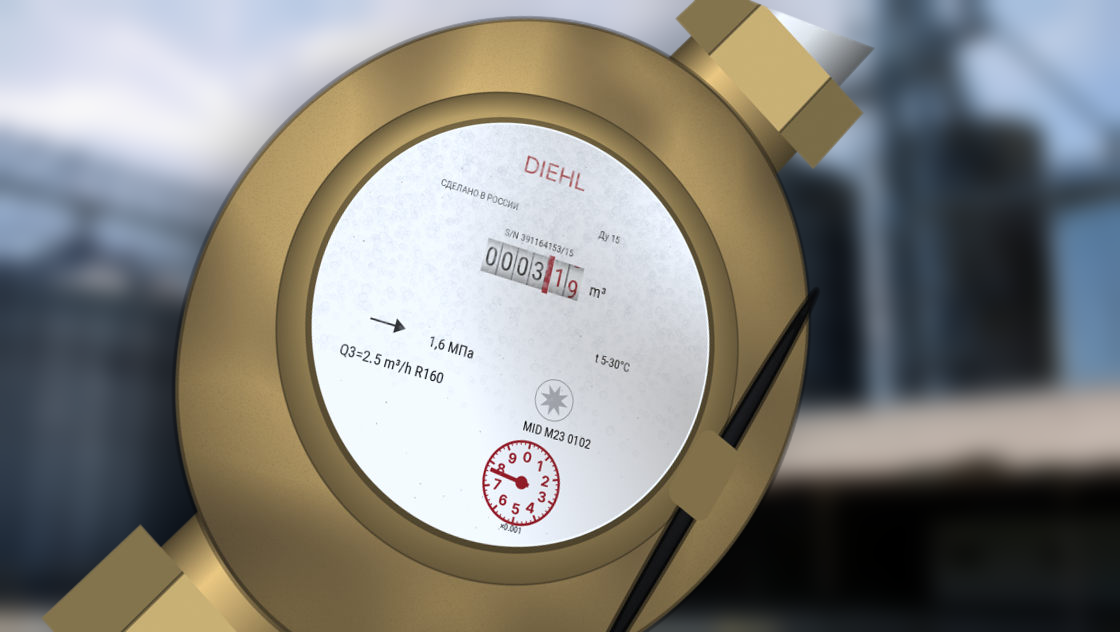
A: 3.187 m³
